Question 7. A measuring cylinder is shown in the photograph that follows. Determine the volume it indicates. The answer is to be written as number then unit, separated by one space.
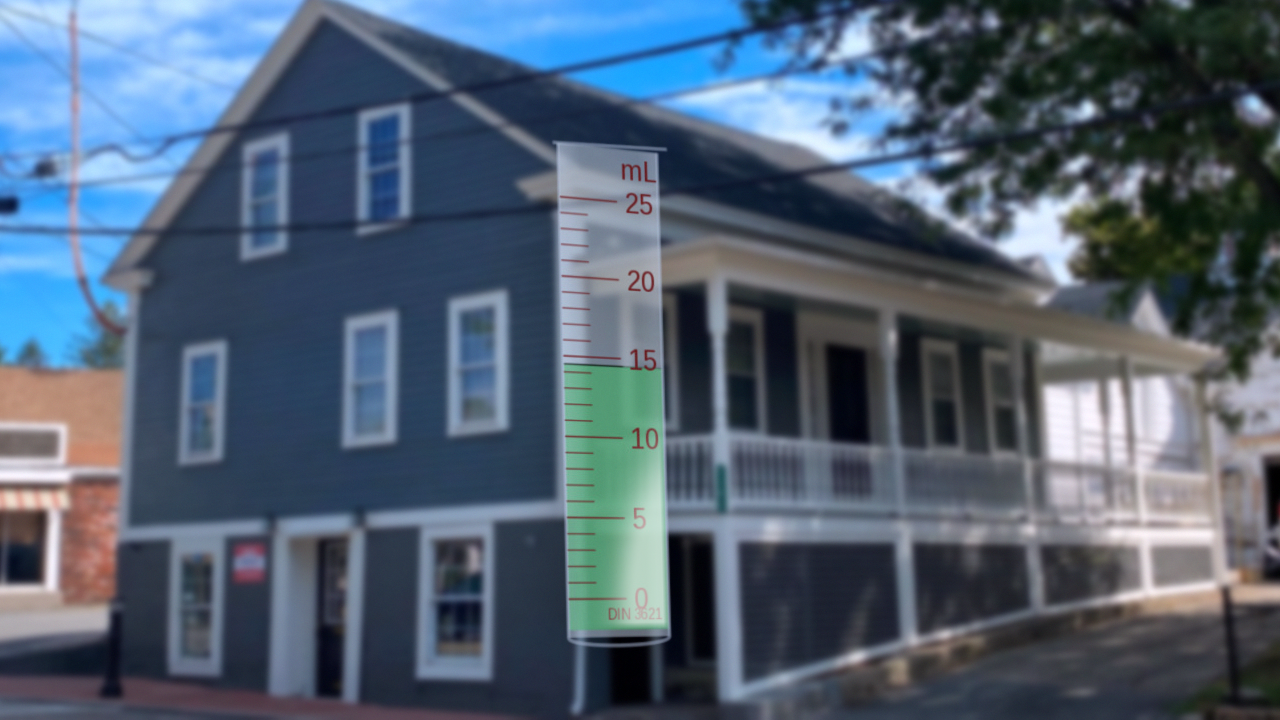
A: 14.5 mL
